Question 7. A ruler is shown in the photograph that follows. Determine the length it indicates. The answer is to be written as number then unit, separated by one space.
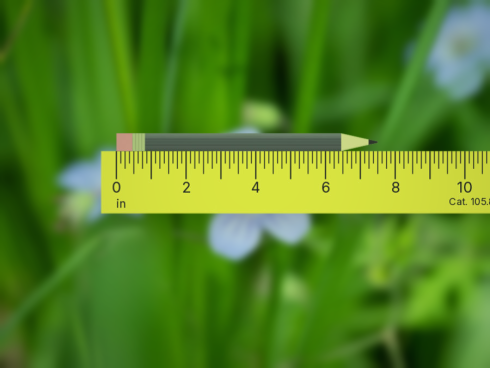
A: 7.5 in
